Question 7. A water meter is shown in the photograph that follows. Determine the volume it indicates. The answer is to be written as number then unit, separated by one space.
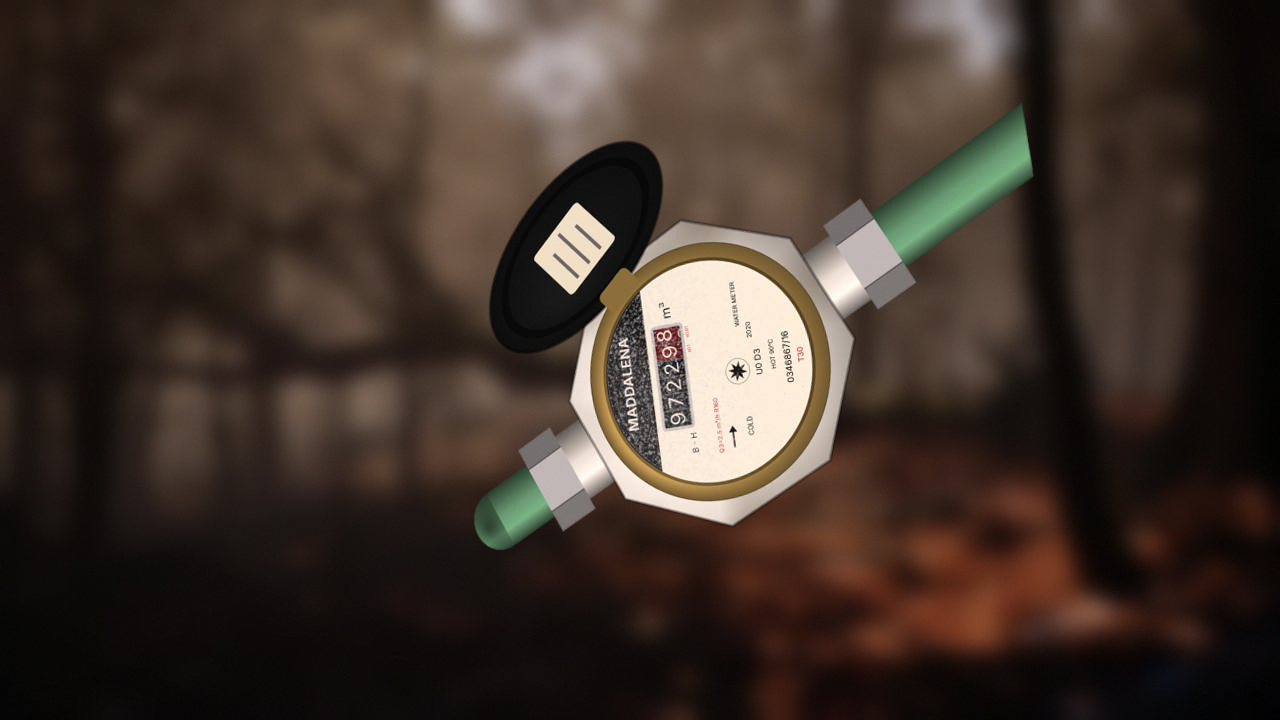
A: 9722.98 m³
